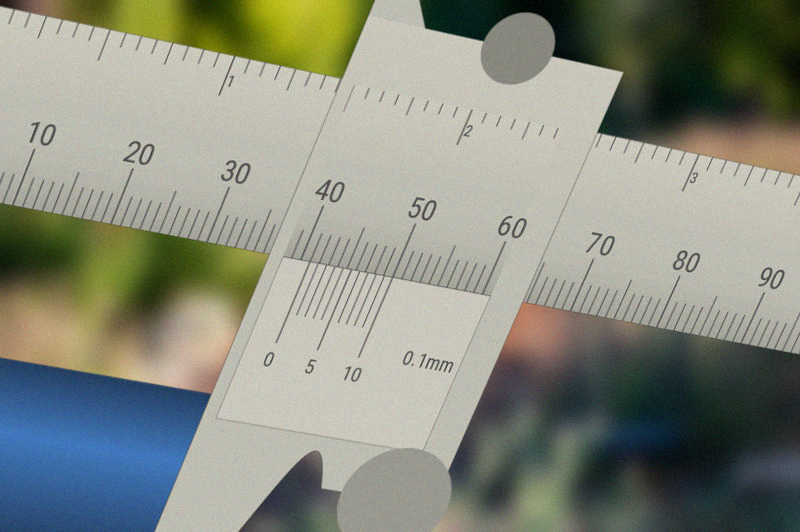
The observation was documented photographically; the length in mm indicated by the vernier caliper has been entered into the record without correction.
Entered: 41.0 mm
